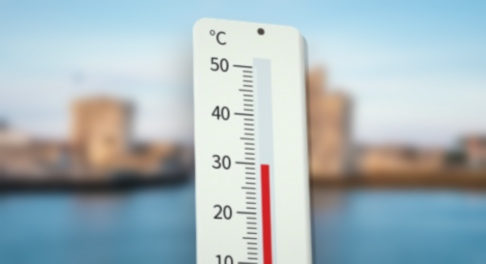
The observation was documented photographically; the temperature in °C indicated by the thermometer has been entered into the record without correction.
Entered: 30 °C
